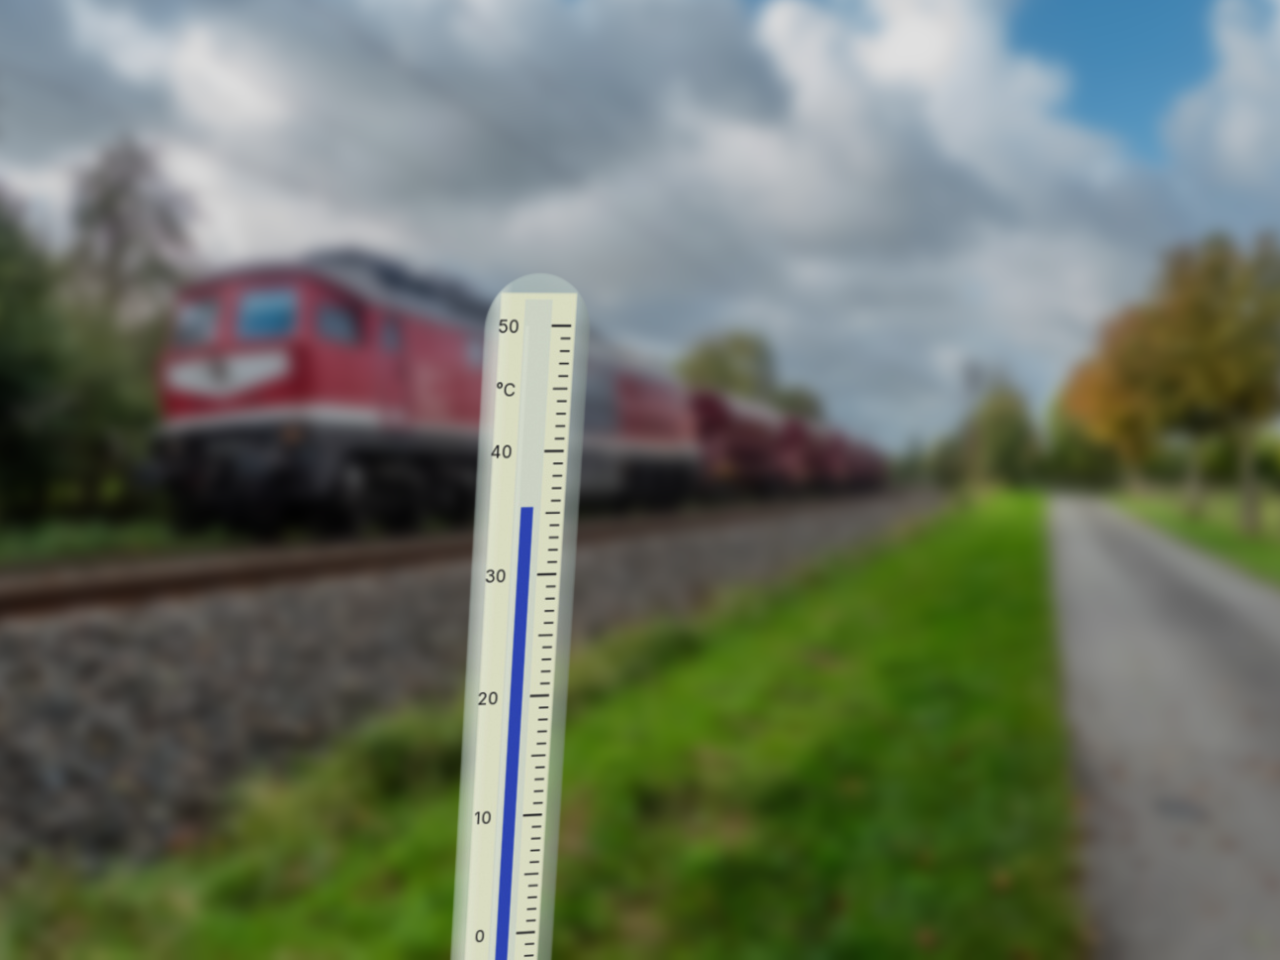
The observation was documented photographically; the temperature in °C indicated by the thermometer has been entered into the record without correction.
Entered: 35.5 °C
